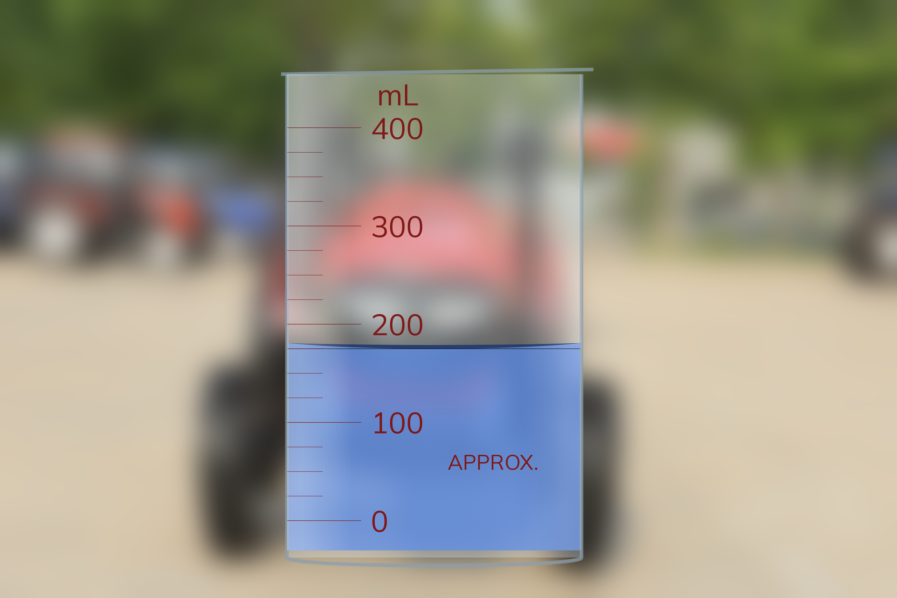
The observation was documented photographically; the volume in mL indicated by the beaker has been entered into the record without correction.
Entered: 175 mL
